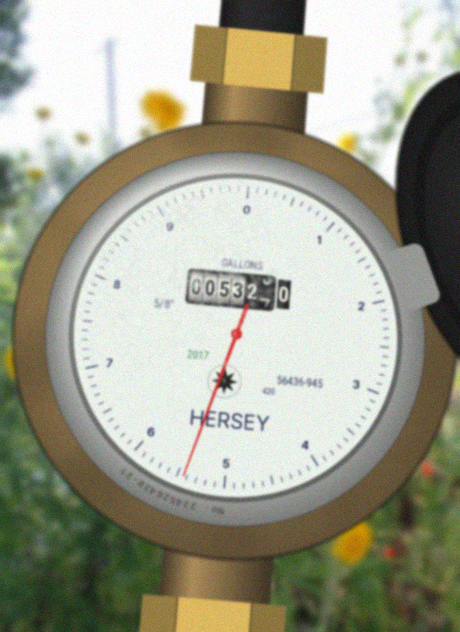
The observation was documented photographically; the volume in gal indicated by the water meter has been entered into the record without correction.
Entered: 53265.4 gal
